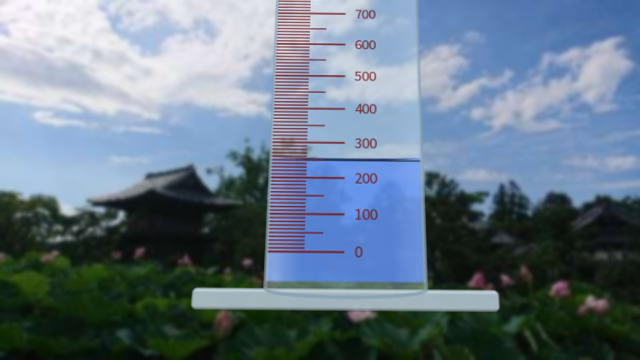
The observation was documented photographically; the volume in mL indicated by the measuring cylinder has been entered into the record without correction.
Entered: 250 mL
